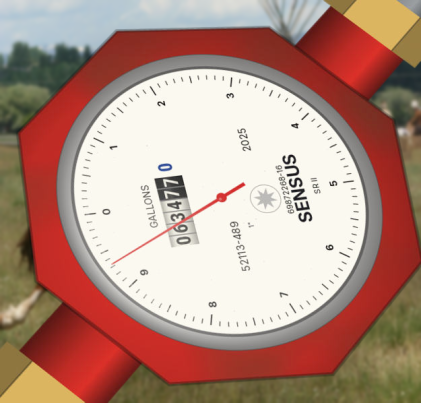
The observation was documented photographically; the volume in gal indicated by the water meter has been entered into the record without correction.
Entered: 634769.3 gal
